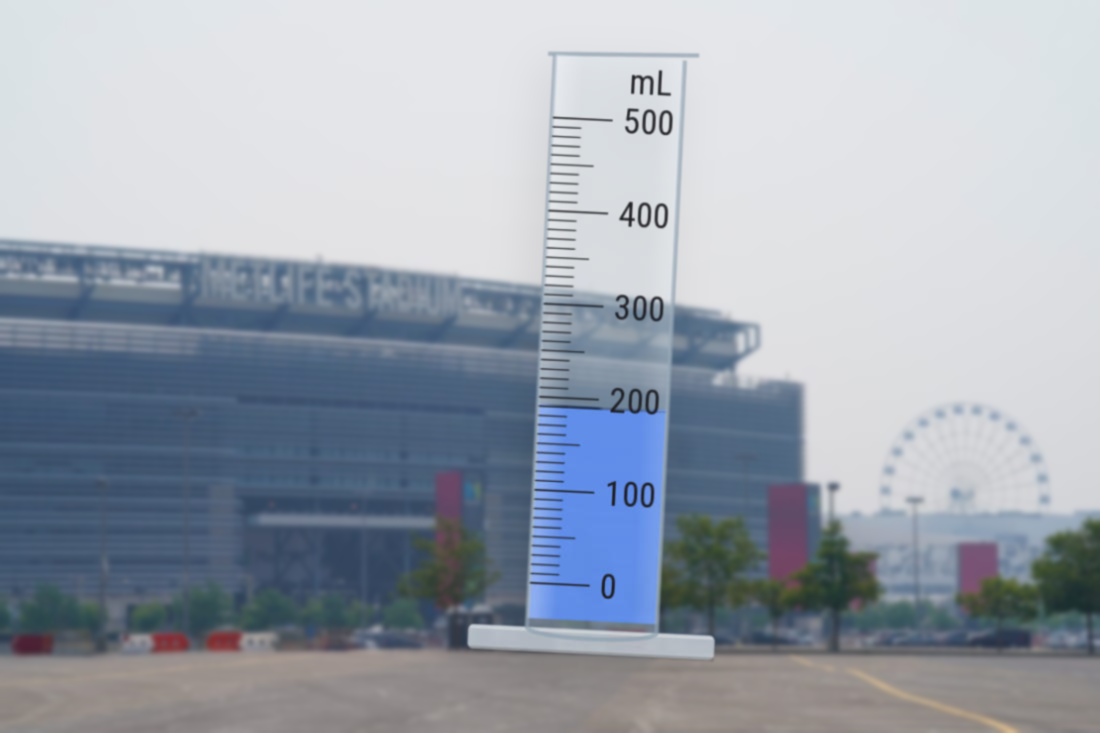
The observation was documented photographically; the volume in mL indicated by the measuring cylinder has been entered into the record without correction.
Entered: 190 mL
